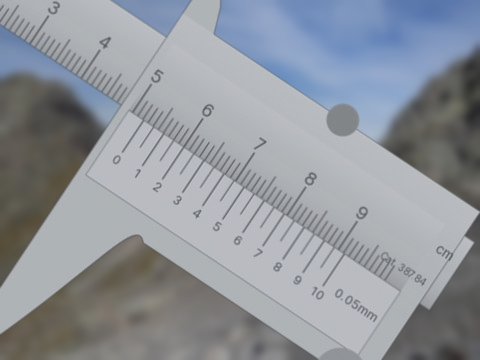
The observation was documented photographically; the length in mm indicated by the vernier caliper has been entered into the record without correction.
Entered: 52.2 mm
